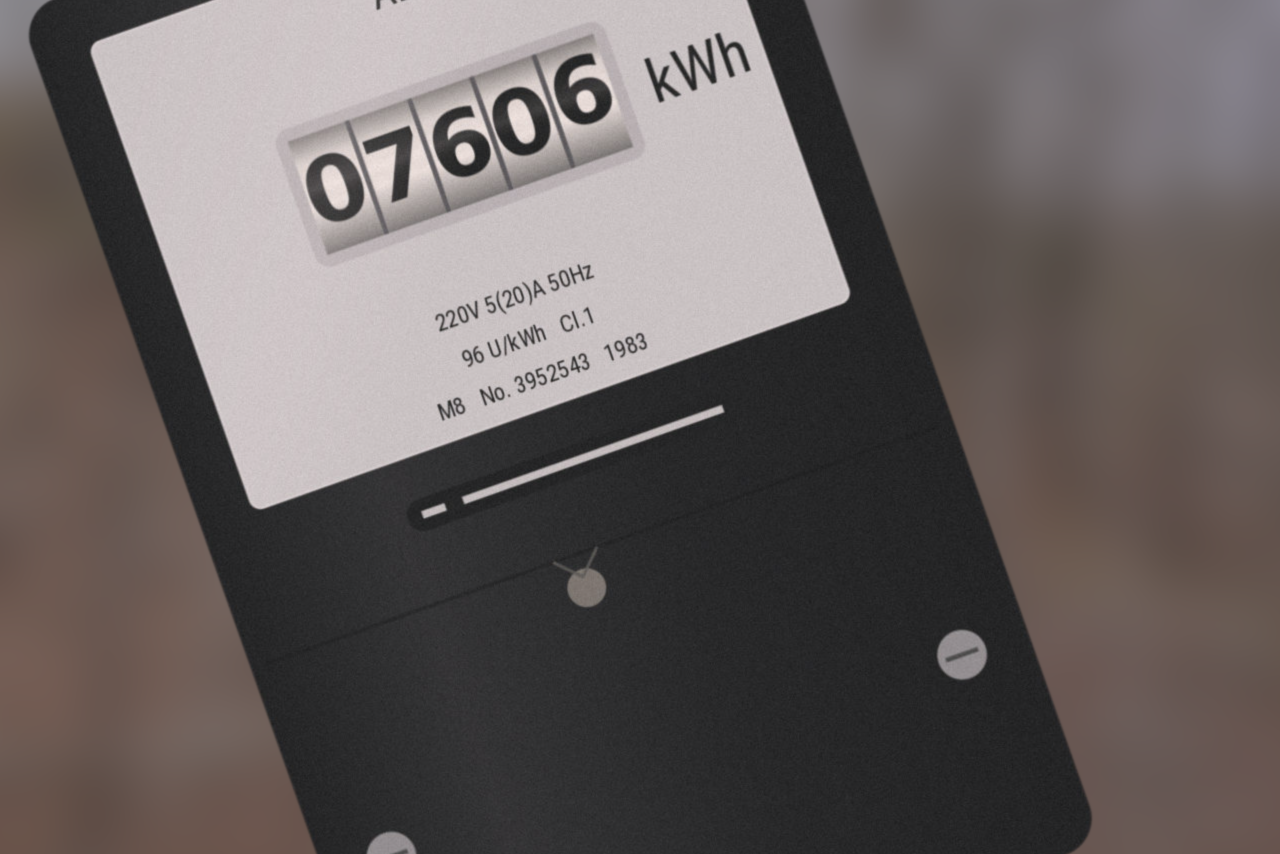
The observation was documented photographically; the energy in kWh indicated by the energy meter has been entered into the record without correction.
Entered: 7606 kWh
